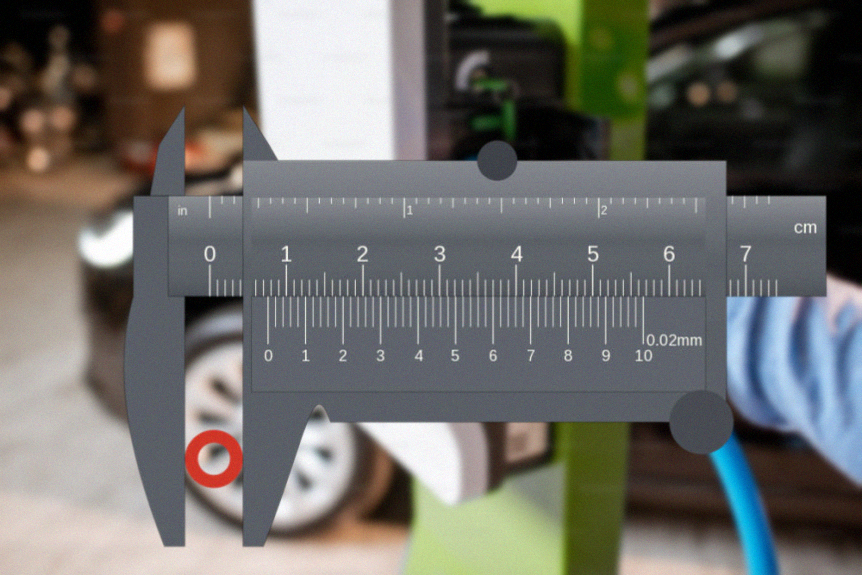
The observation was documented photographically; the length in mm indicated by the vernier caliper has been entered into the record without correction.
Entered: 7.6 mm
